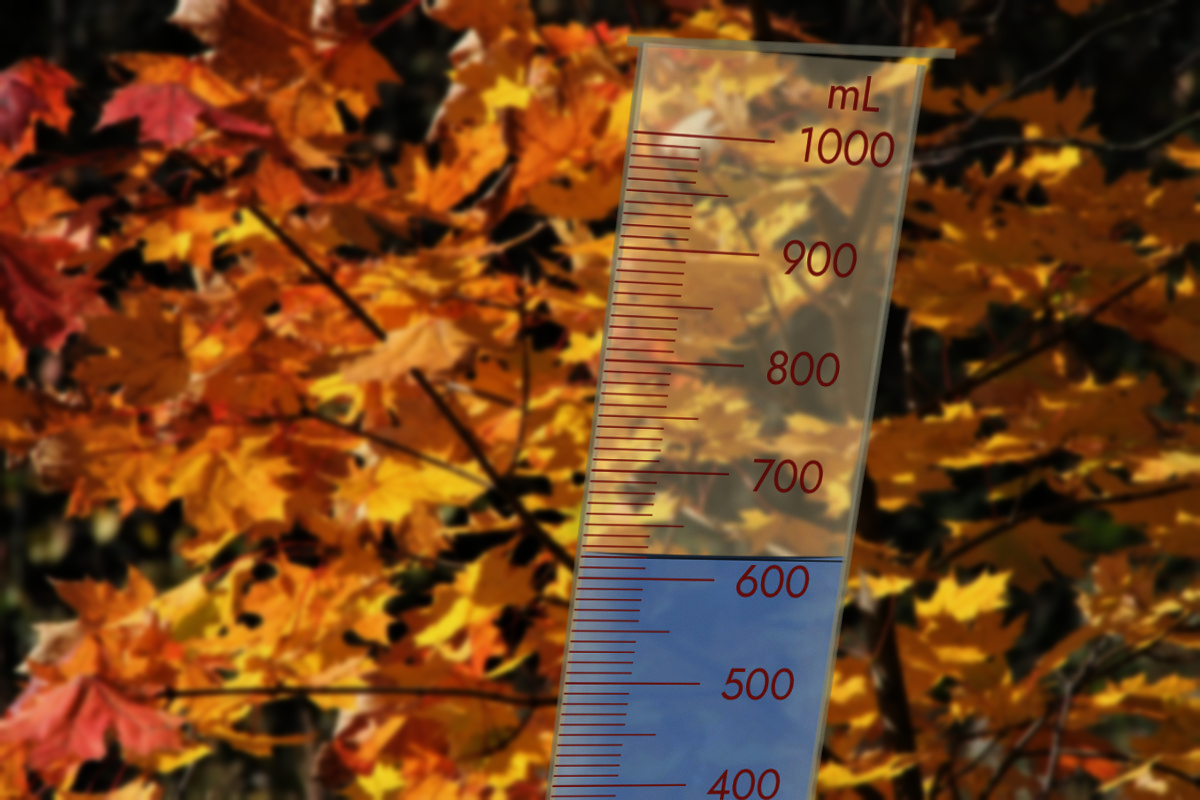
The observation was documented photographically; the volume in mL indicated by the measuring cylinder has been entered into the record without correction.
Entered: 620 mL
